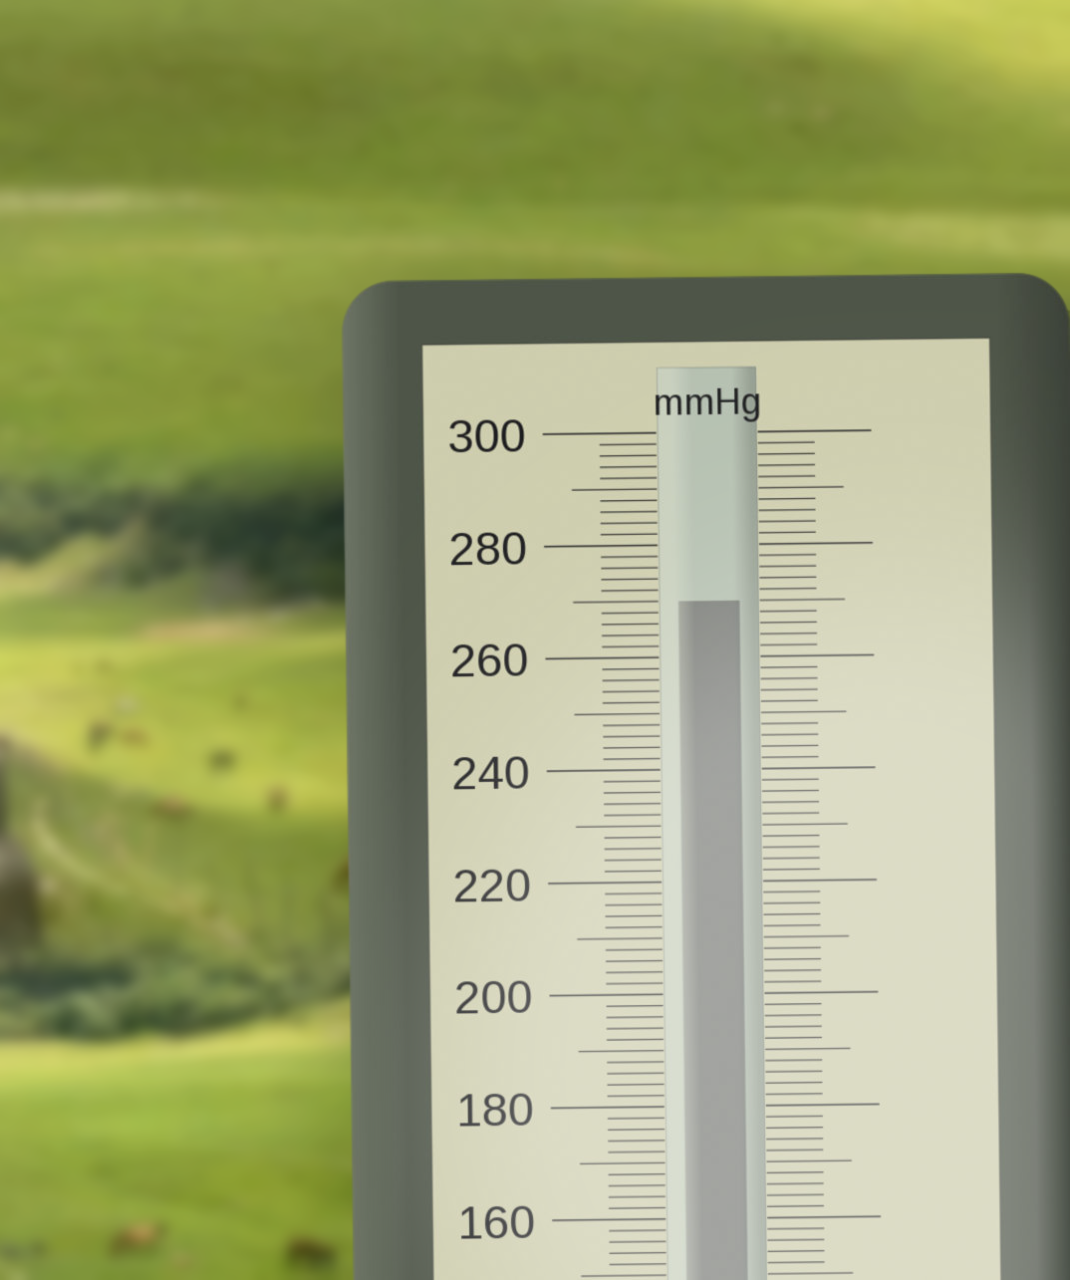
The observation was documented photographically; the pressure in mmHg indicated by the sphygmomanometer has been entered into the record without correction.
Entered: 270 mmHg
